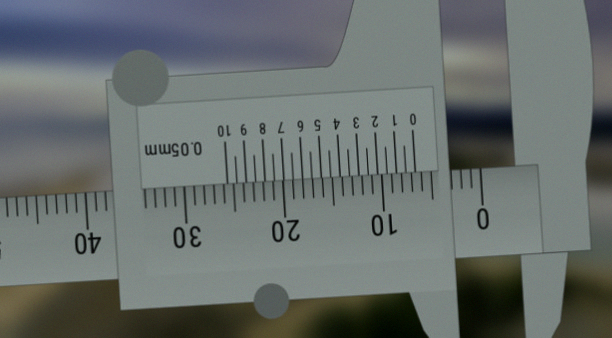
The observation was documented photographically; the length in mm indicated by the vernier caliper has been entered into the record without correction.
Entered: 6.6 mm
